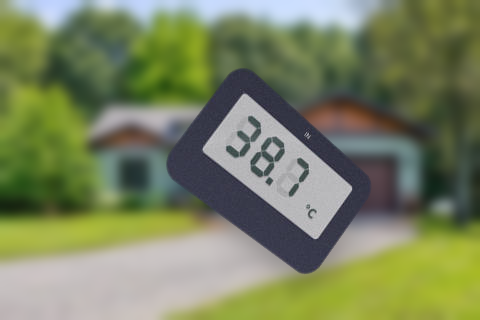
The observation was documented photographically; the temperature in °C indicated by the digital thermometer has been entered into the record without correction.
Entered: 38.7 °C
